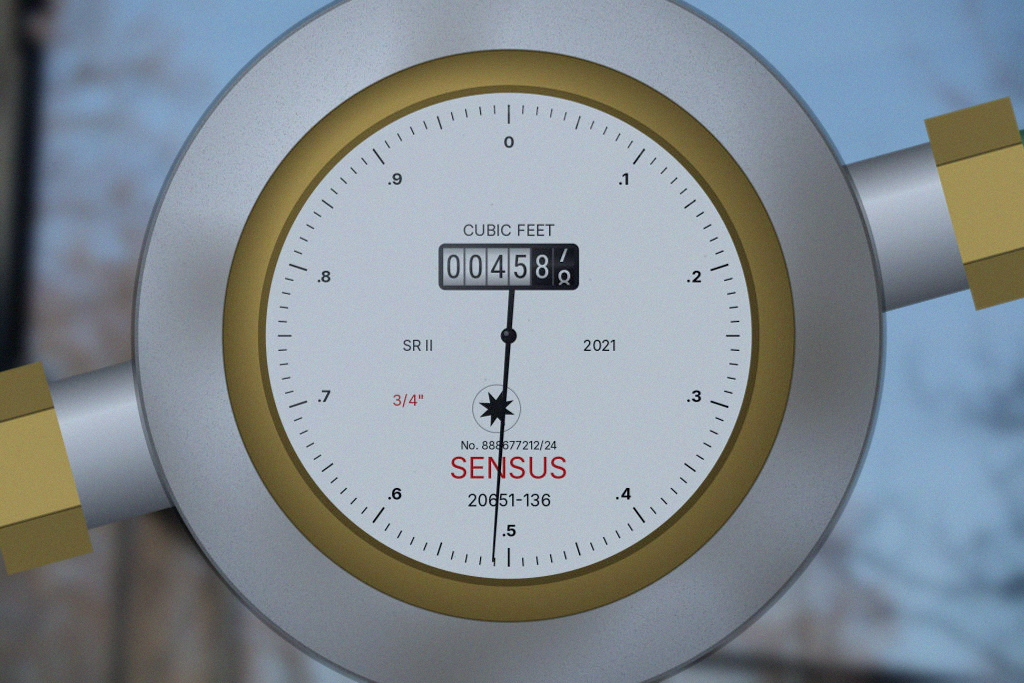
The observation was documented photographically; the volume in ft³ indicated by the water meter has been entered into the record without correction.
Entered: 4587.51 ft³
